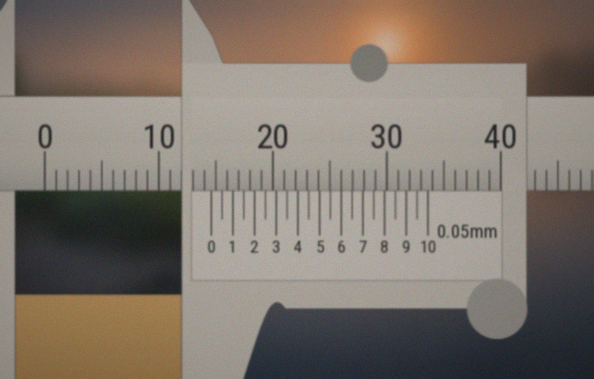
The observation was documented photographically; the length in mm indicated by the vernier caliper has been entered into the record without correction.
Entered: 14.6 mm
